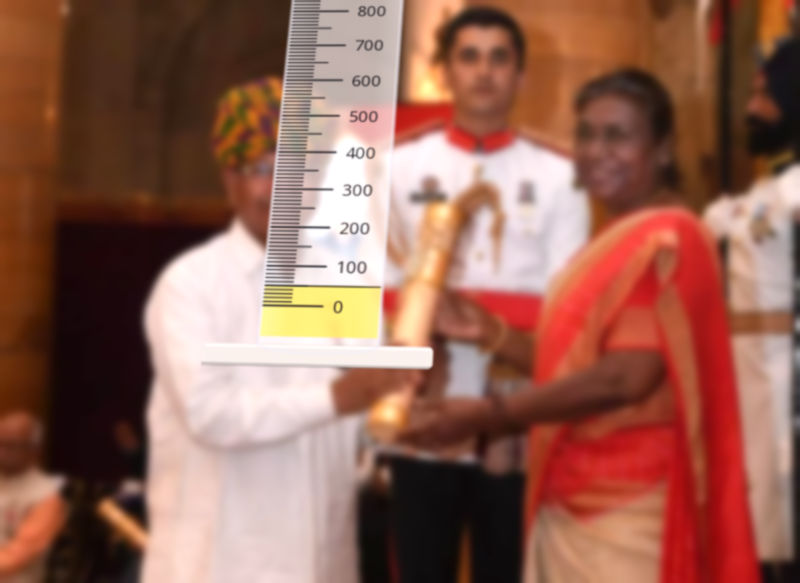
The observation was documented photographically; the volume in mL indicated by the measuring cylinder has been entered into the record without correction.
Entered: 50 mL
